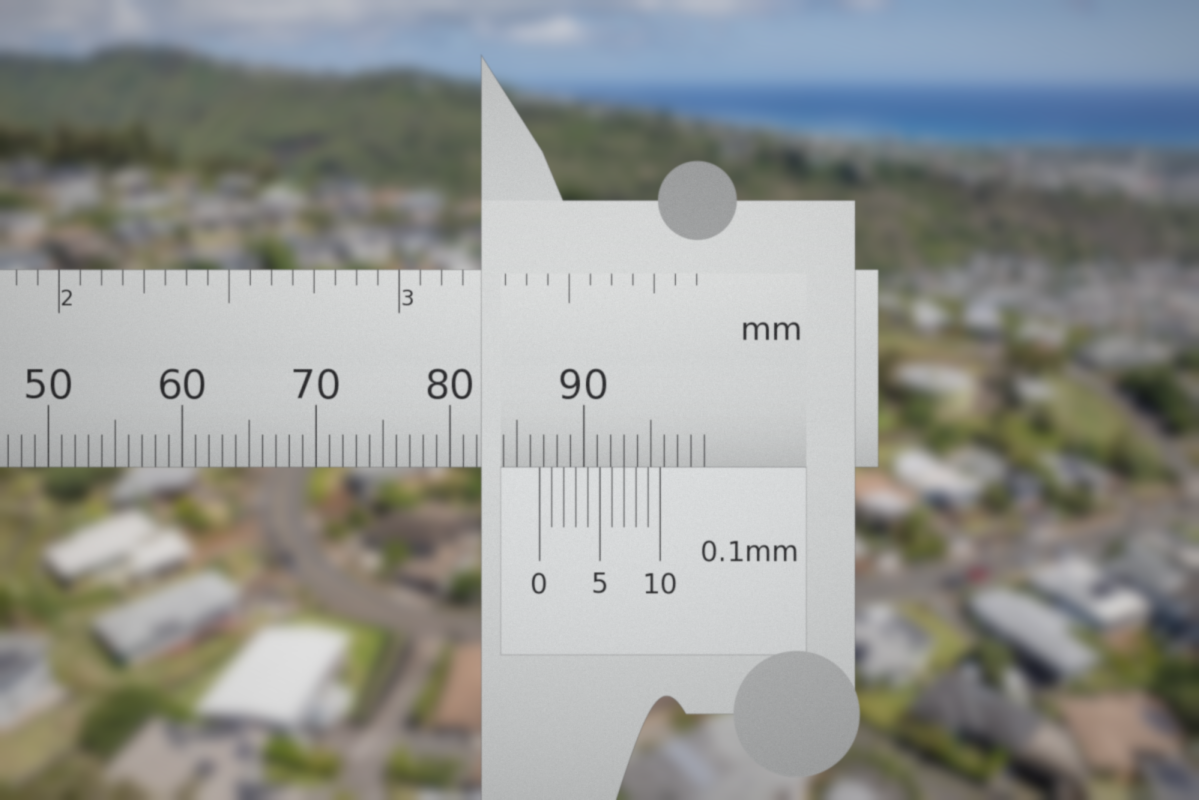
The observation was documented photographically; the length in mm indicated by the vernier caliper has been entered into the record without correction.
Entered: 86.7 mm
